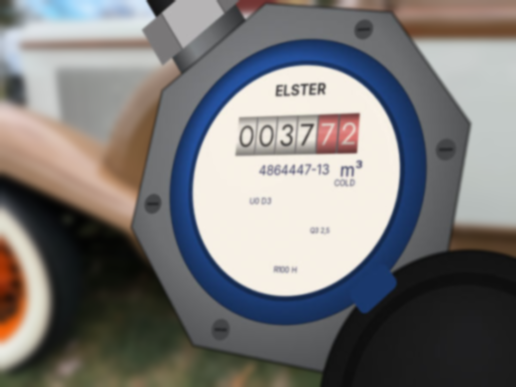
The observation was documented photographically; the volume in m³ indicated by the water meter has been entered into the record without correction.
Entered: 37.72 m³
